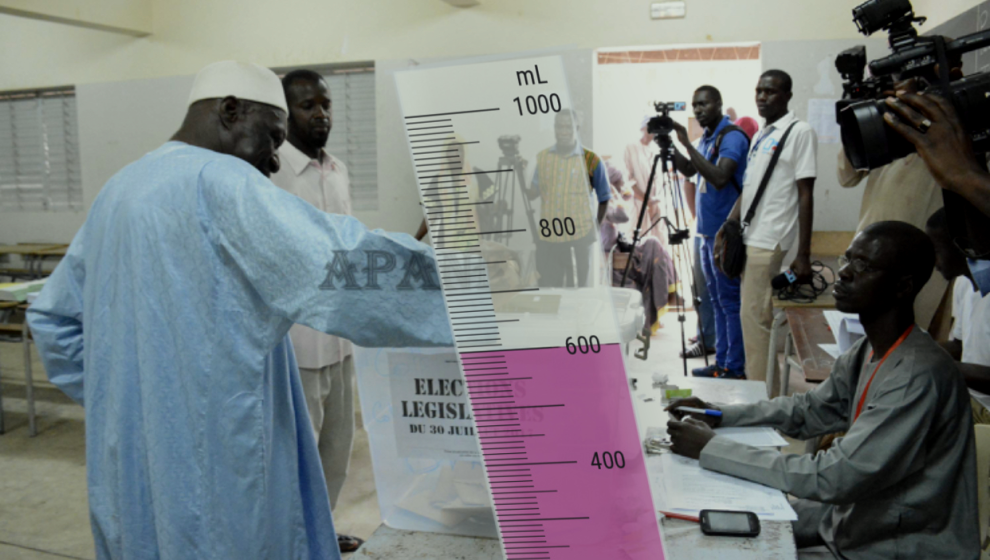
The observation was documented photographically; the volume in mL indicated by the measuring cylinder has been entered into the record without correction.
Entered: 600 mL
